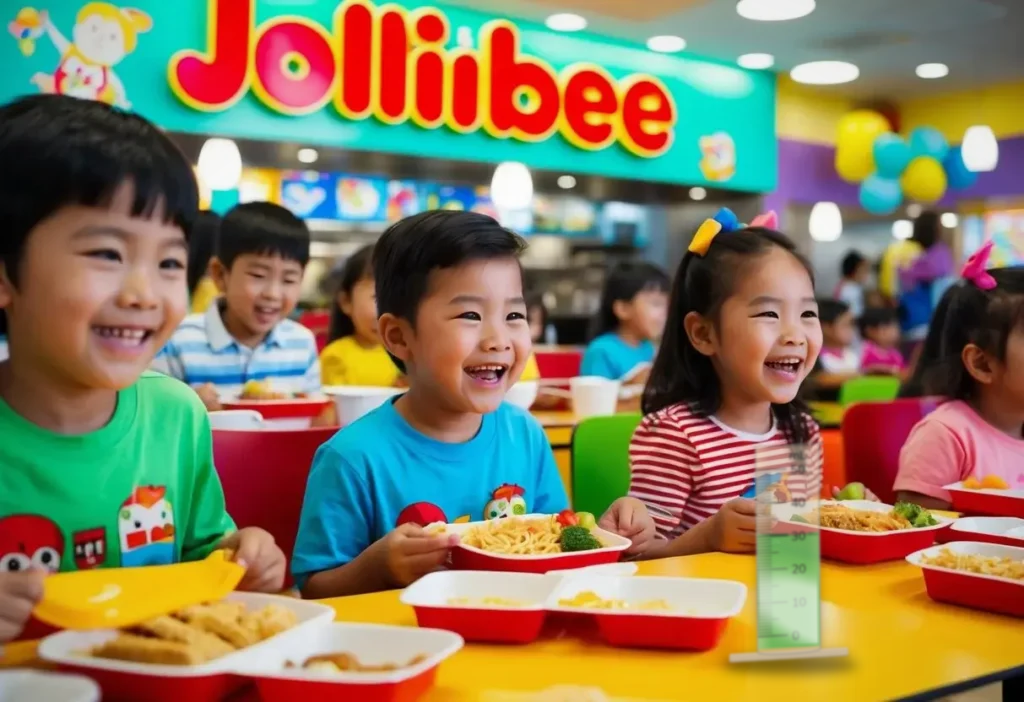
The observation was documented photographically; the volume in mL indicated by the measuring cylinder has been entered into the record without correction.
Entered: 30 mL
